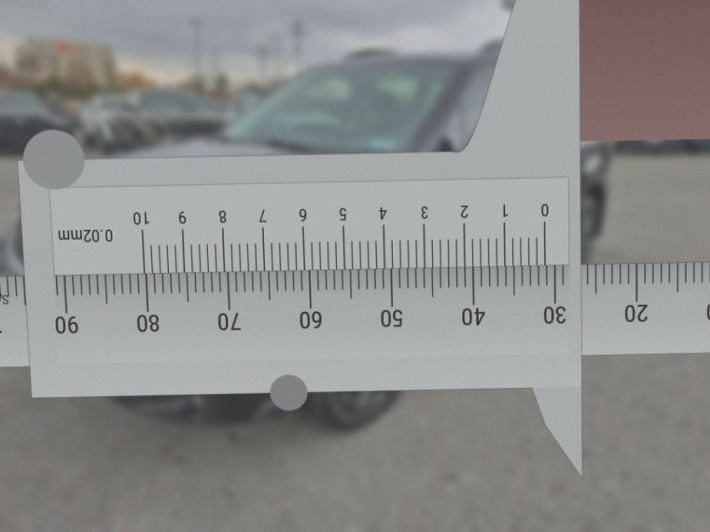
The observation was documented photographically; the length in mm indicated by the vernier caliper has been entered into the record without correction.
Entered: 31.2 mm
